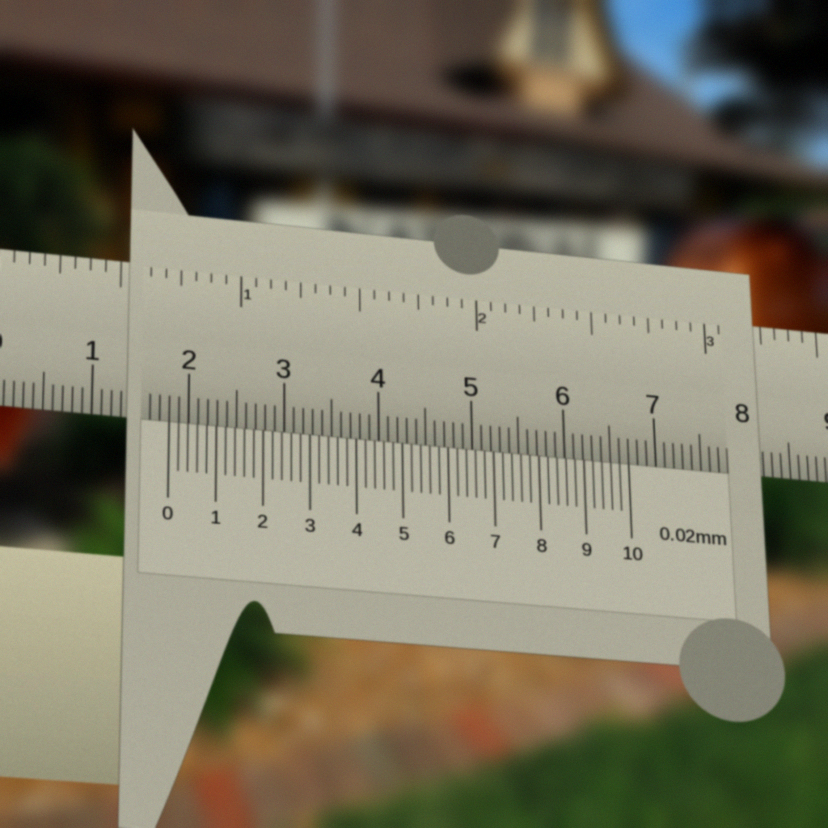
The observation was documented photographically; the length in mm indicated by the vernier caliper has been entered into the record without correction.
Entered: 18.0 mm
